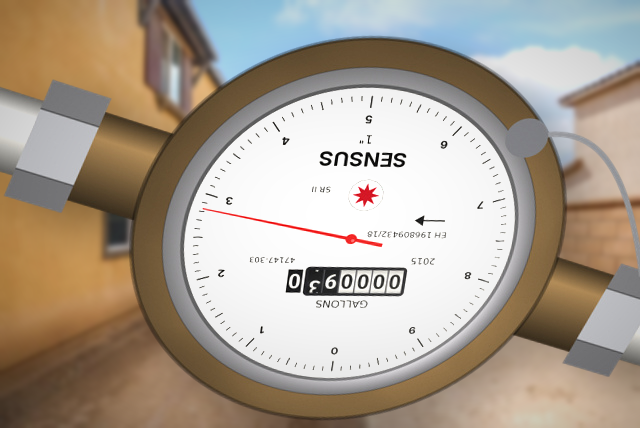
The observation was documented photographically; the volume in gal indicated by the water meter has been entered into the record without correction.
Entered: 932.8 gal
